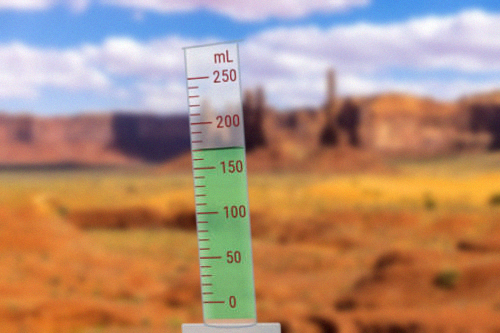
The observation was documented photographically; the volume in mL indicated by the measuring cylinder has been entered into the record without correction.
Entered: 170 mL
